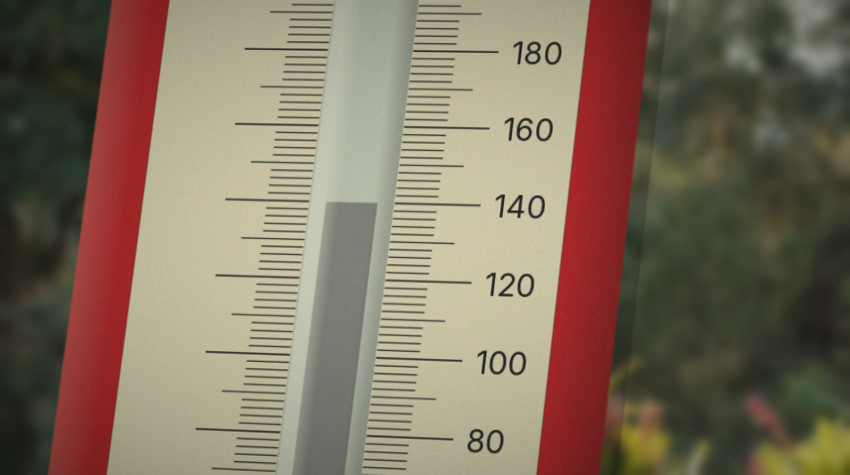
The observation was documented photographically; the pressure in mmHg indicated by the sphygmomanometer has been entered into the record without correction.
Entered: 140 mmHg
